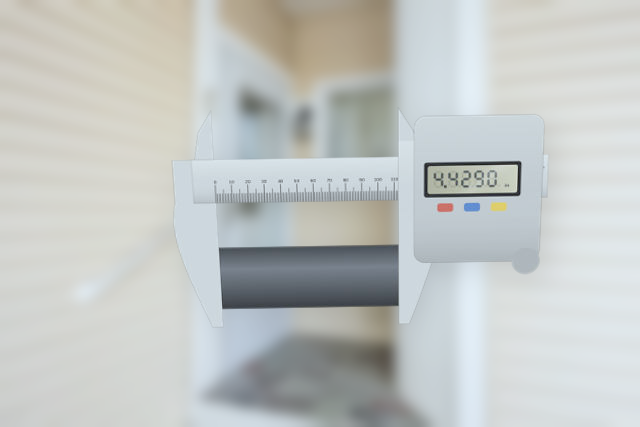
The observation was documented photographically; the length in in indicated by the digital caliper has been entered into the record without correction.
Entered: 4.4290 in
